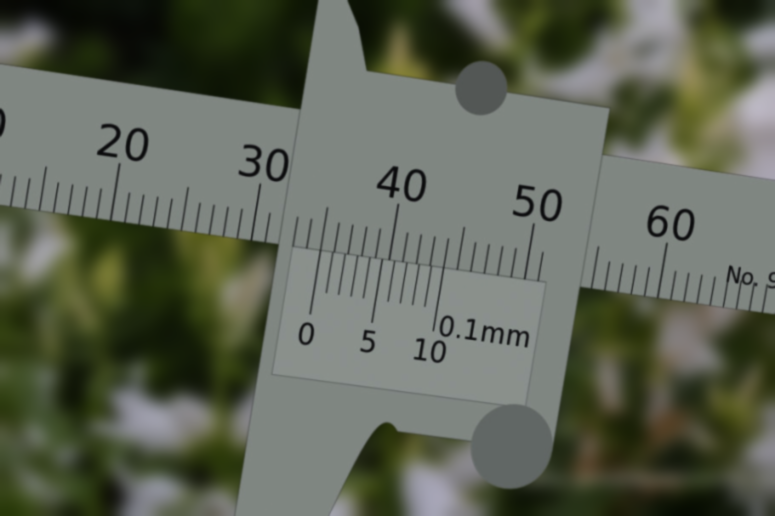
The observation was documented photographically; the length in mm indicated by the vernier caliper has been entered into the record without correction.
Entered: 35.0 mm
